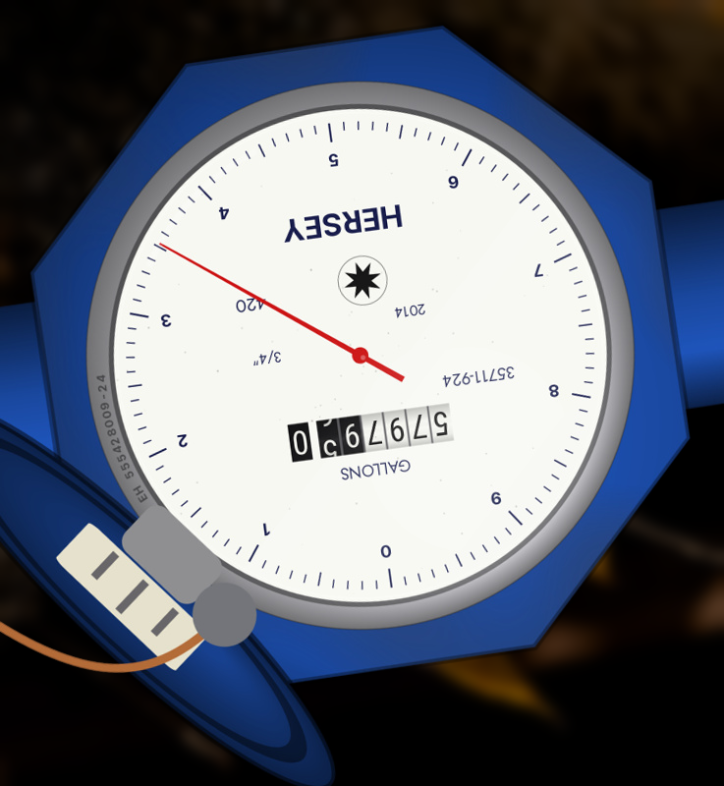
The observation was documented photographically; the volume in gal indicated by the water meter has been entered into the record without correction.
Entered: 5797953.5 gal
